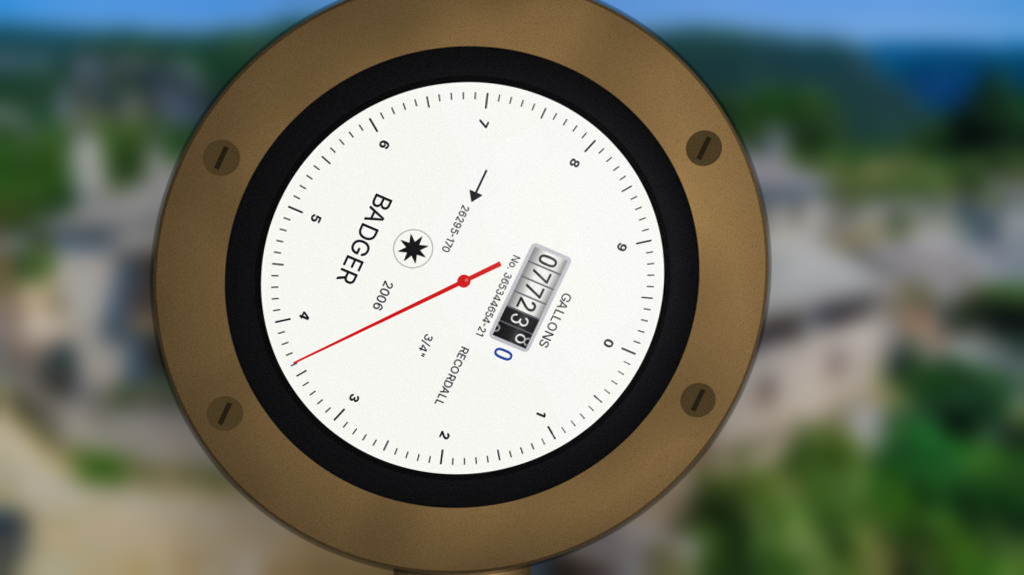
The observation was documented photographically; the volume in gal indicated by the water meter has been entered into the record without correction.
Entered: 772383.6 gal
